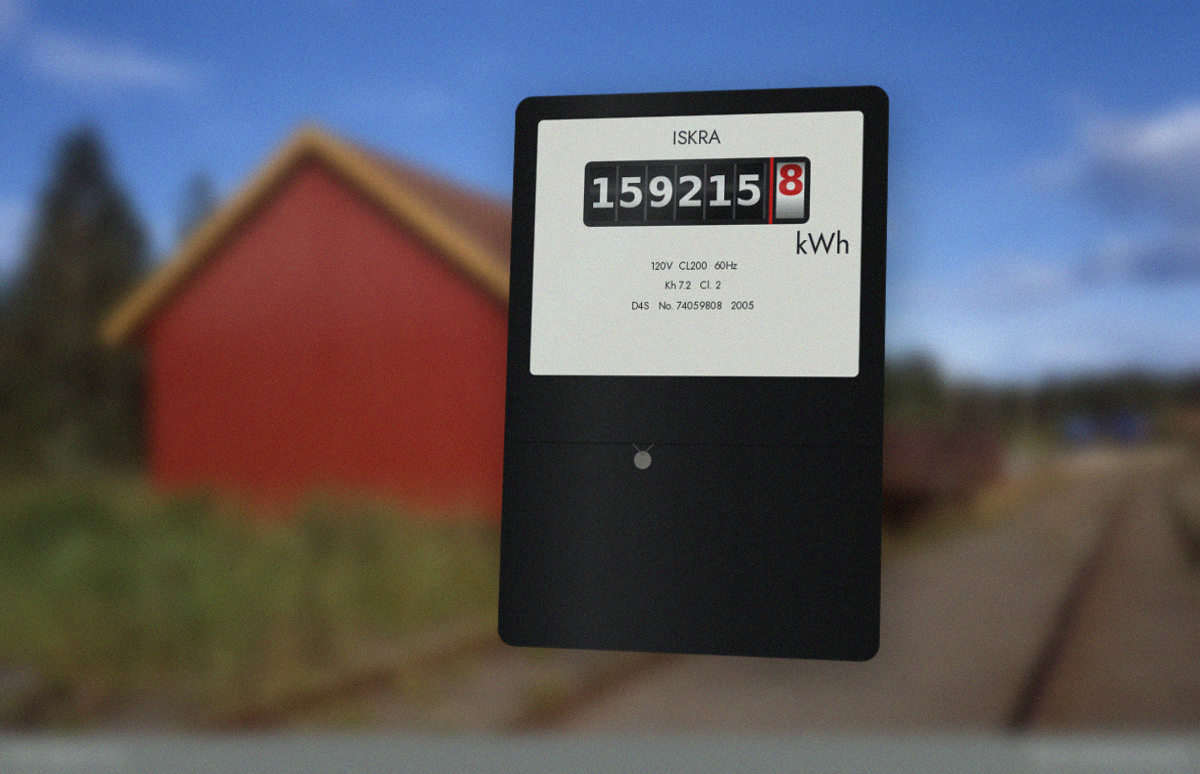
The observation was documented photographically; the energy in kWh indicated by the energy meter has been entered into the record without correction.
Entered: 159215.8 kWh
